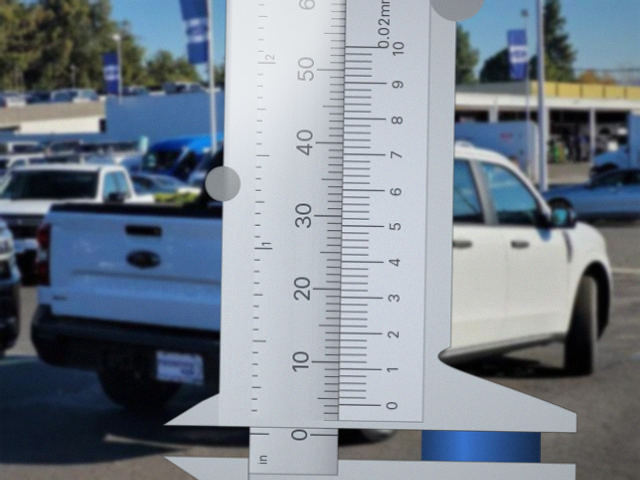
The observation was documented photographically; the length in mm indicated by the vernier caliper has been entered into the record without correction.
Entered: 4.2 mm
